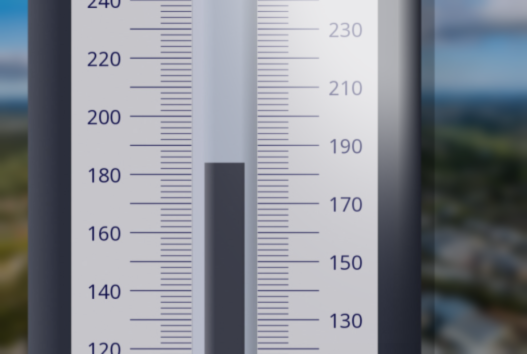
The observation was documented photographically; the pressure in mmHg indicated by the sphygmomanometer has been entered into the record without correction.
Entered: 184 mmHg
